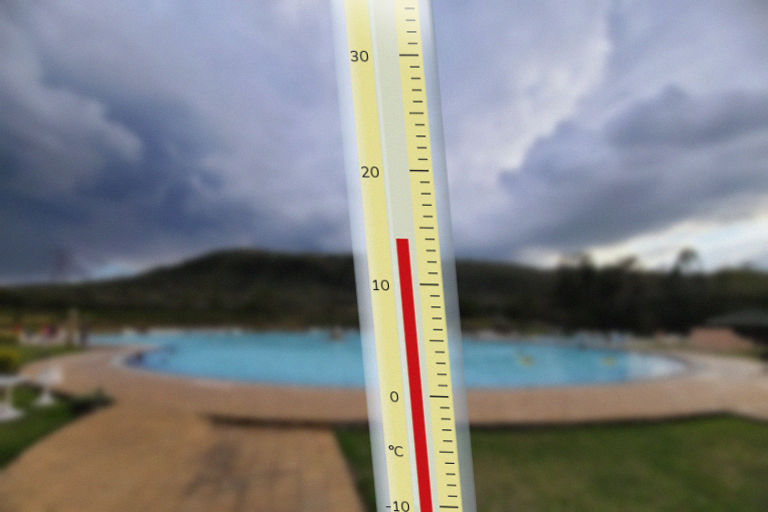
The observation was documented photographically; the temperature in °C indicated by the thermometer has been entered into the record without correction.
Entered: 14 °C
